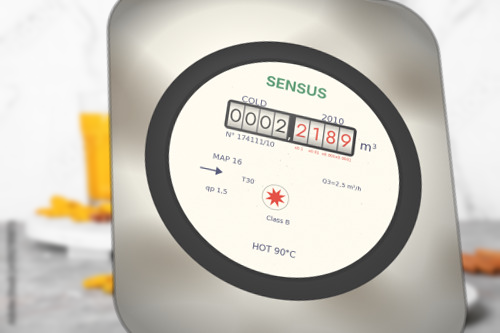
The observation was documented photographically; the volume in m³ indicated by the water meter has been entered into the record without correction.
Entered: 2.2189 m³
